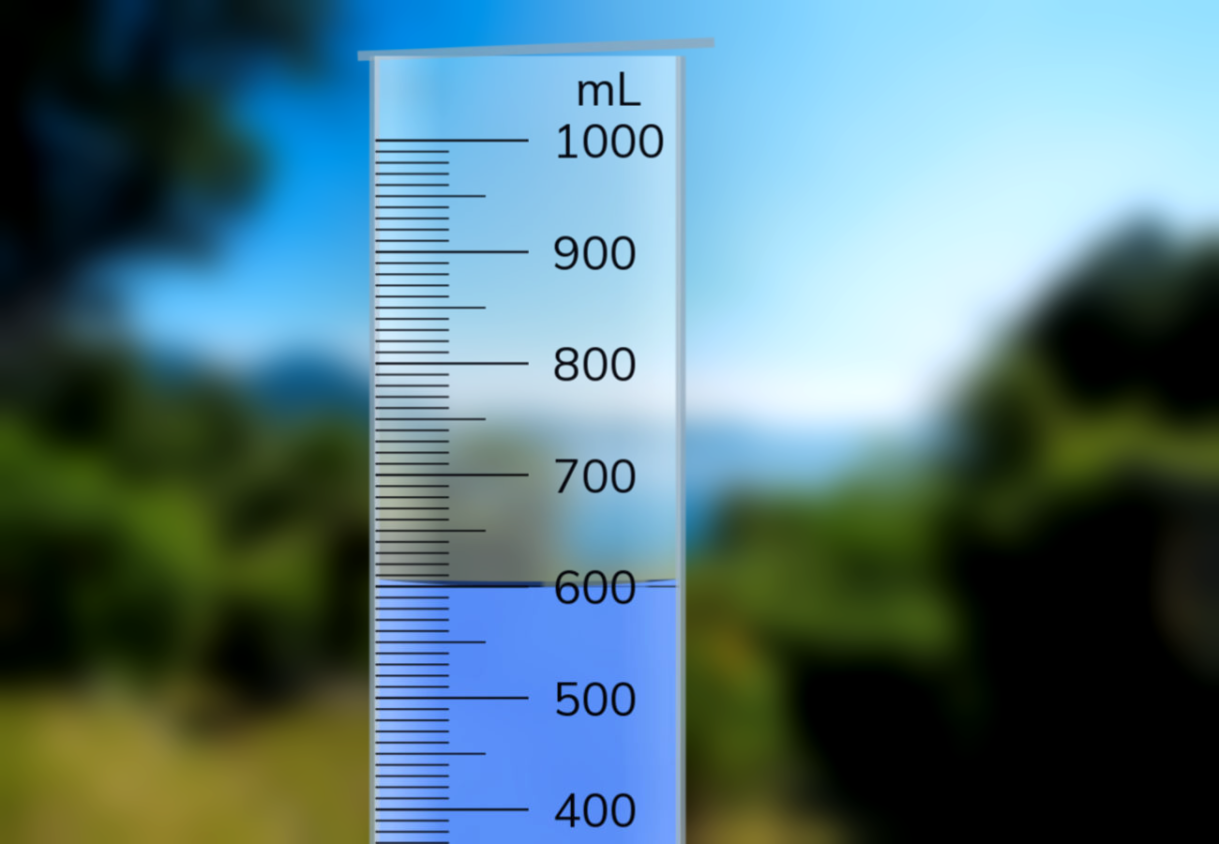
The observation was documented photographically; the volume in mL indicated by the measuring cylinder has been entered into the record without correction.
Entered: 600 mL
